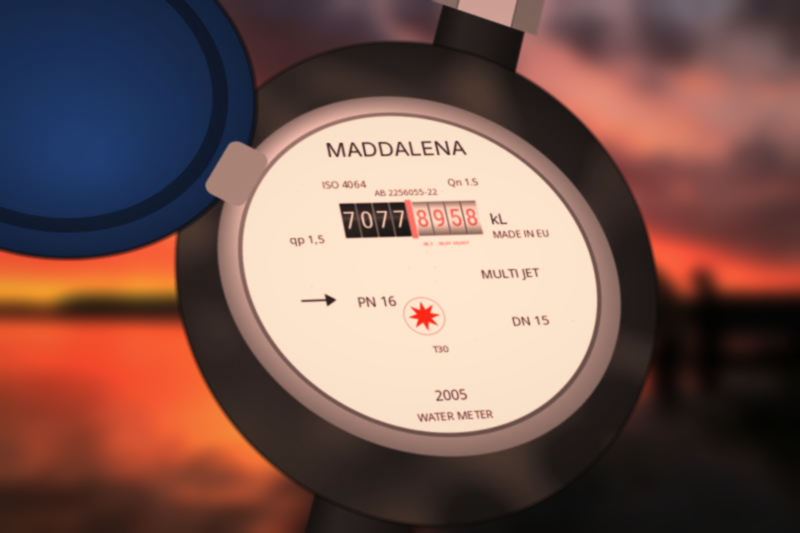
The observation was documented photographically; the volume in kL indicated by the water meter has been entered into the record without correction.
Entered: 7077.8958 kL
